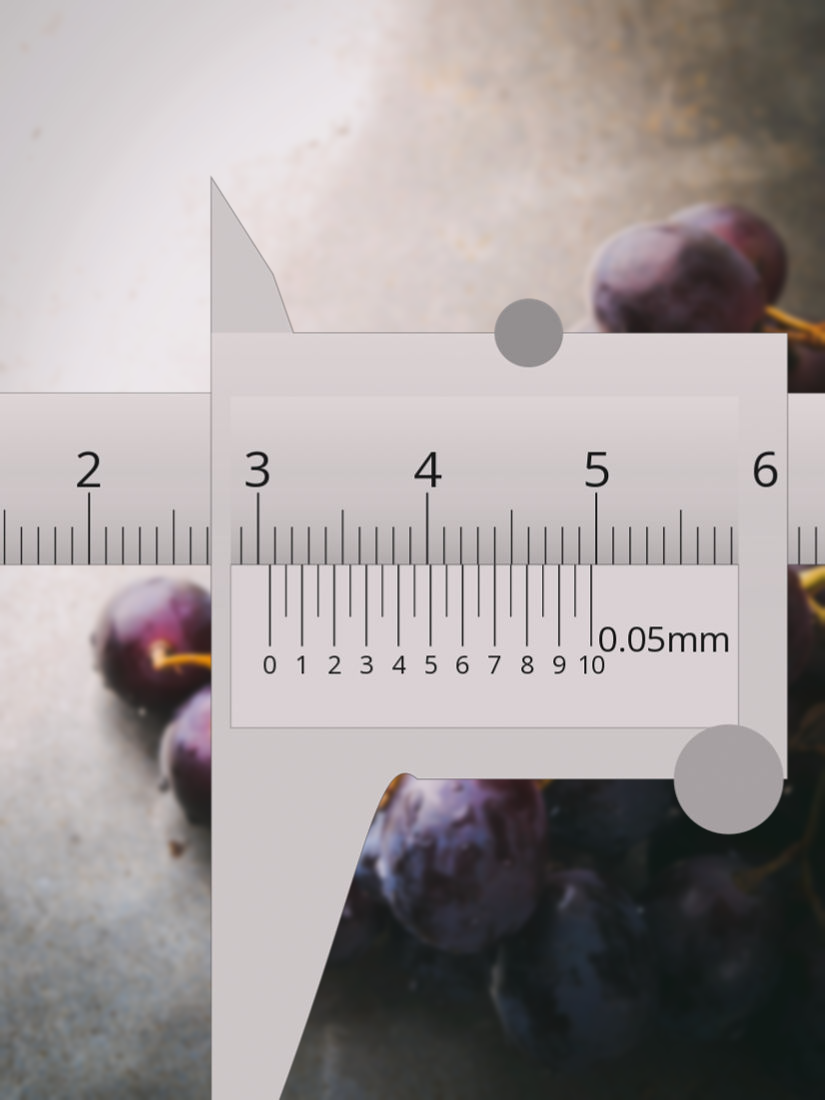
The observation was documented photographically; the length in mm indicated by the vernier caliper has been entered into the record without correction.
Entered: 30.7 mm
